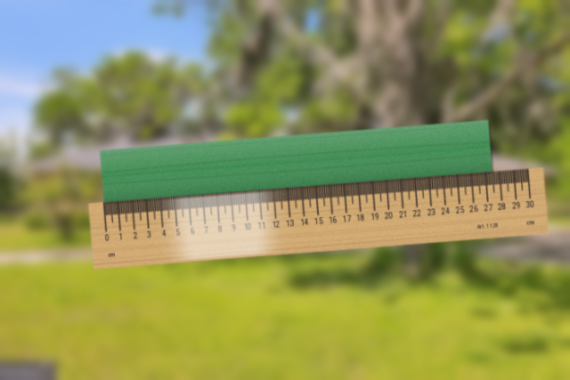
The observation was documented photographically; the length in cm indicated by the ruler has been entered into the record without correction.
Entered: 27.5 cm
